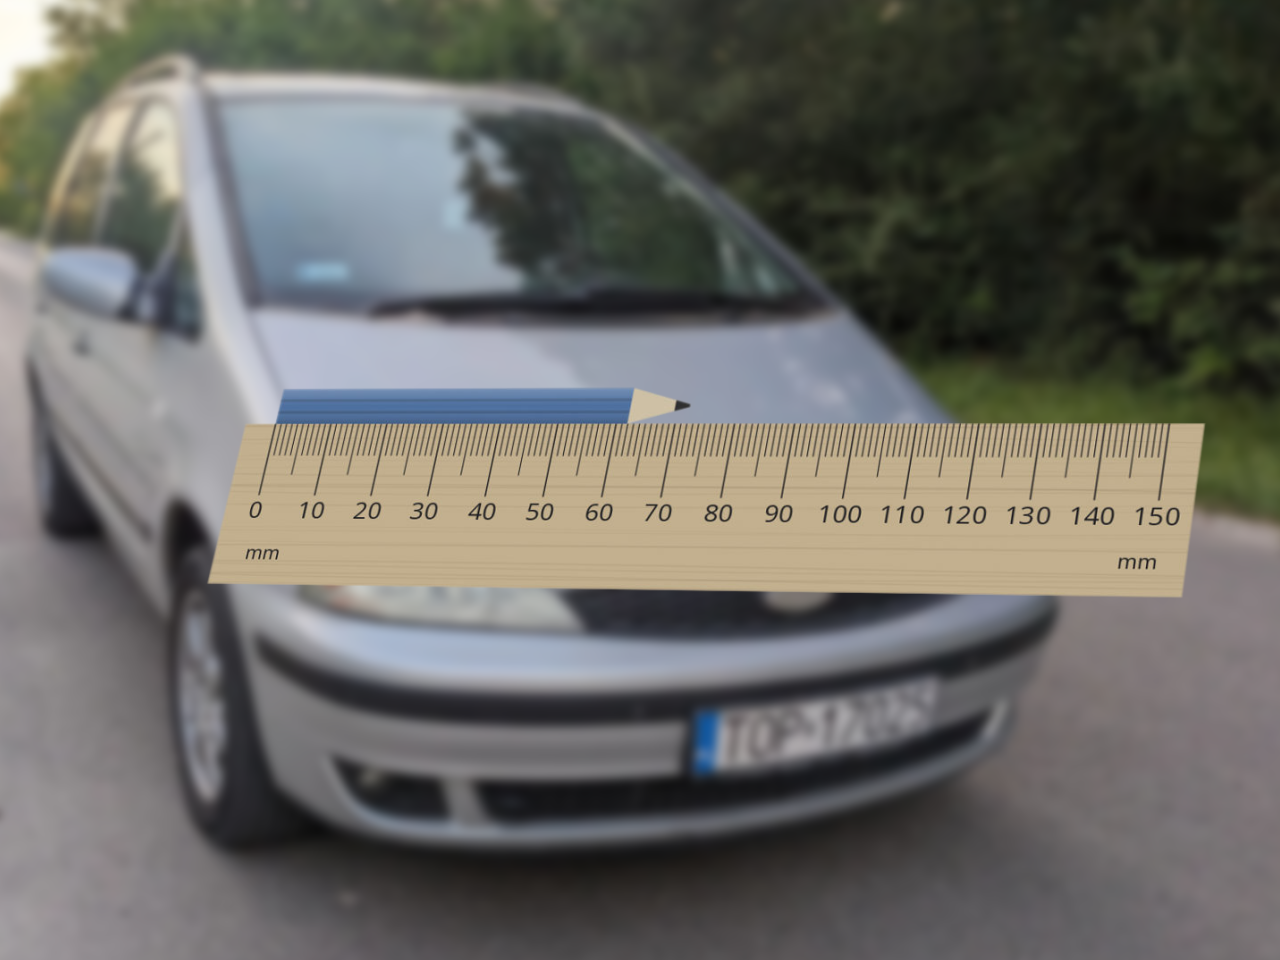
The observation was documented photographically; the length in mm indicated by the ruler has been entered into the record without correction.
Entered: 72 mm
